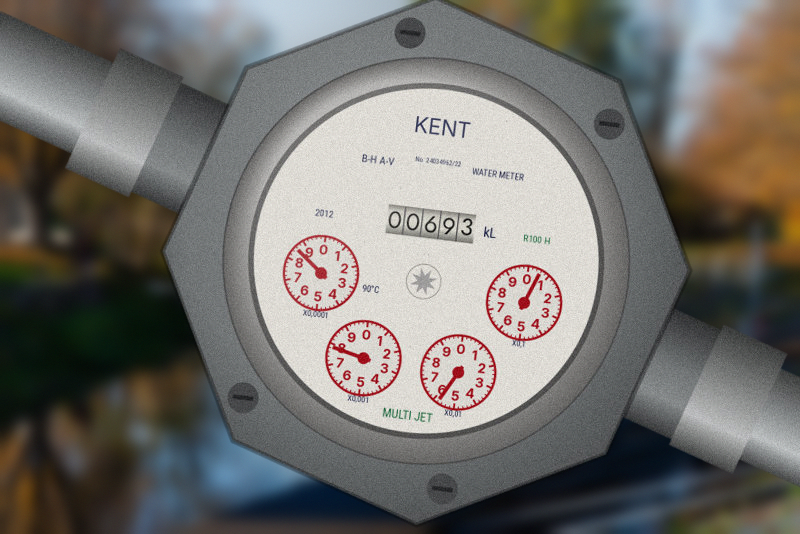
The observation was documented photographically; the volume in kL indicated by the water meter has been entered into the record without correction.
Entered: 693.0578 kL
